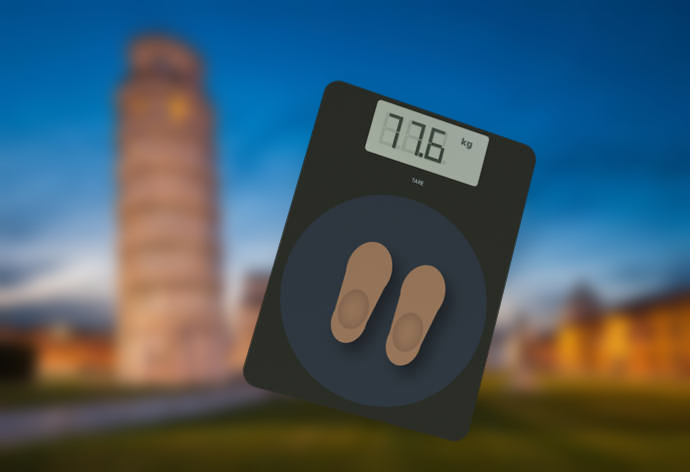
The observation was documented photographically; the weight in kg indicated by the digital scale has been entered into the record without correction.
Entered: 77.6 kg
